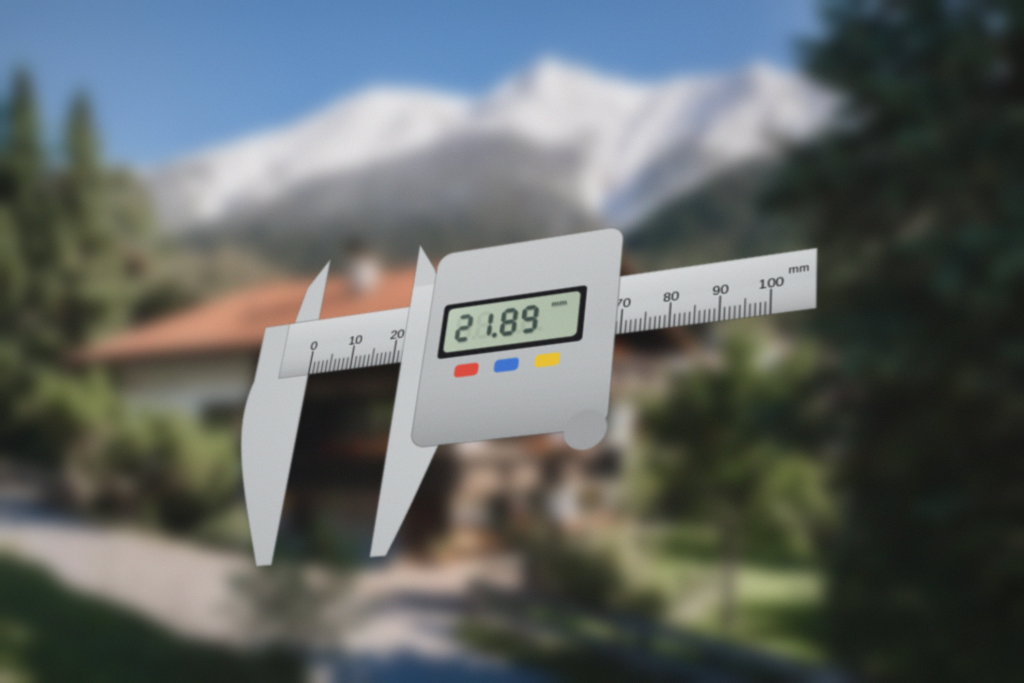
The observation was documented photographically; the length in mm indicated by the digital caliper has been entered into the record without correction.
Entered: 21.89 mm
